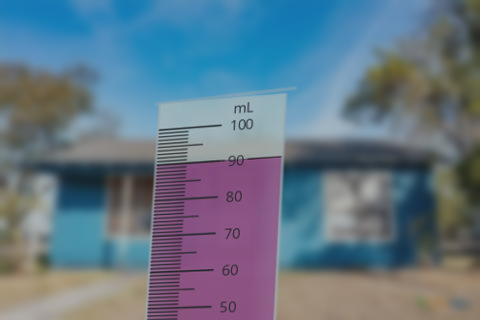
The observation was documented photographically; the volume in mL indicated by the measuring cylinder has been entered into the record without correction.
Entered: 90 mL
